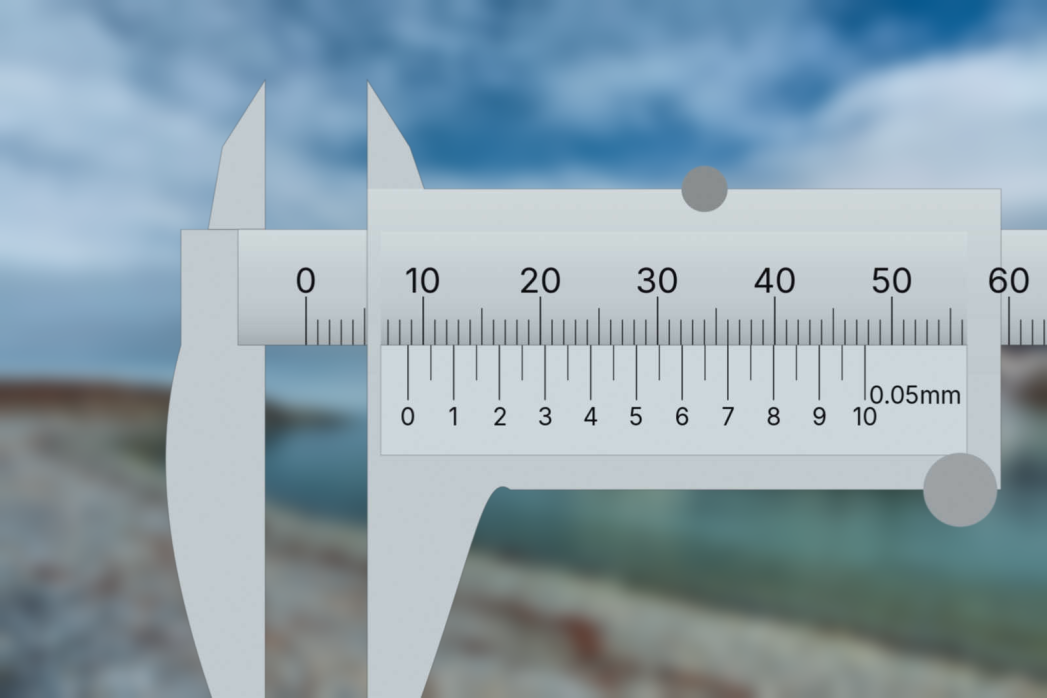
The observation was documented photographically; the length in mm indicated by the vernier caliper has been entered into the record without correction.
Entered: 8.7 mm
